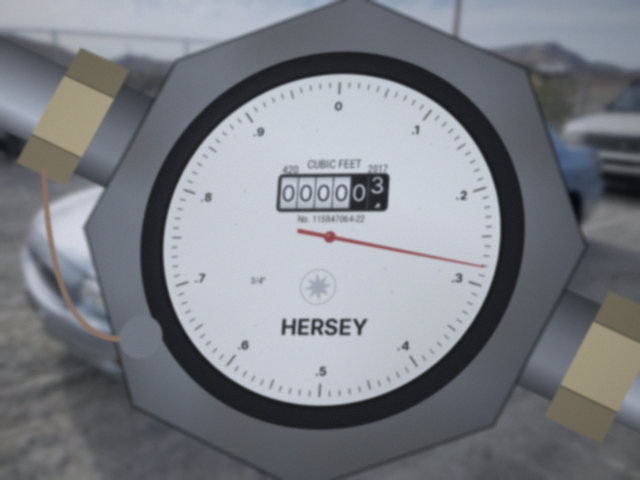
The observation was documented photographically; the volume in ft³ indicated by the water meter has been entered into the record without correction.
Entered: 3.28 ft³
